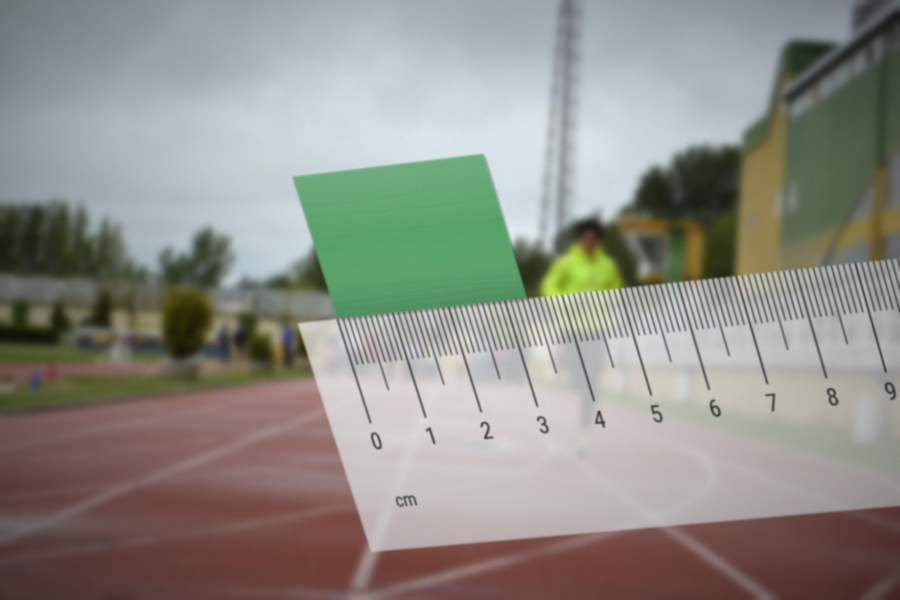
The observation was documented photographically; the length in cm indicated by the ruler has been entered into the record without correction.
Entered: 3.4 cm
